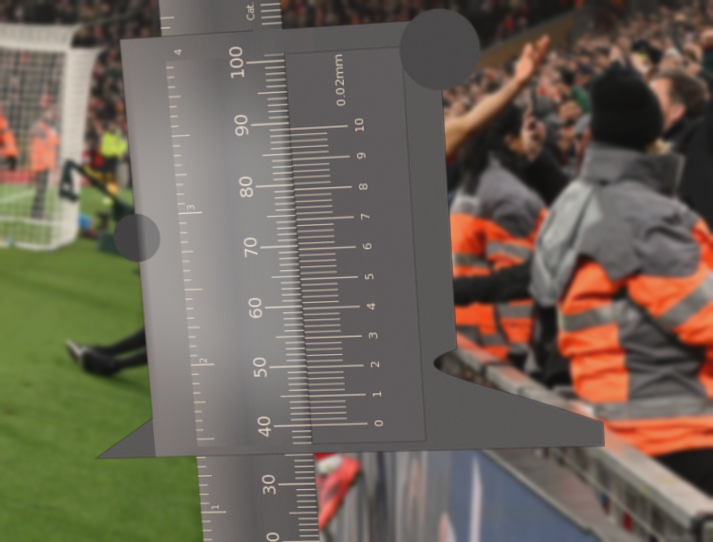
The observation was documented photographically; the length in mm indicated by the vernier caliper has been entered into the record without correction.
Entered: 40.0 mm
